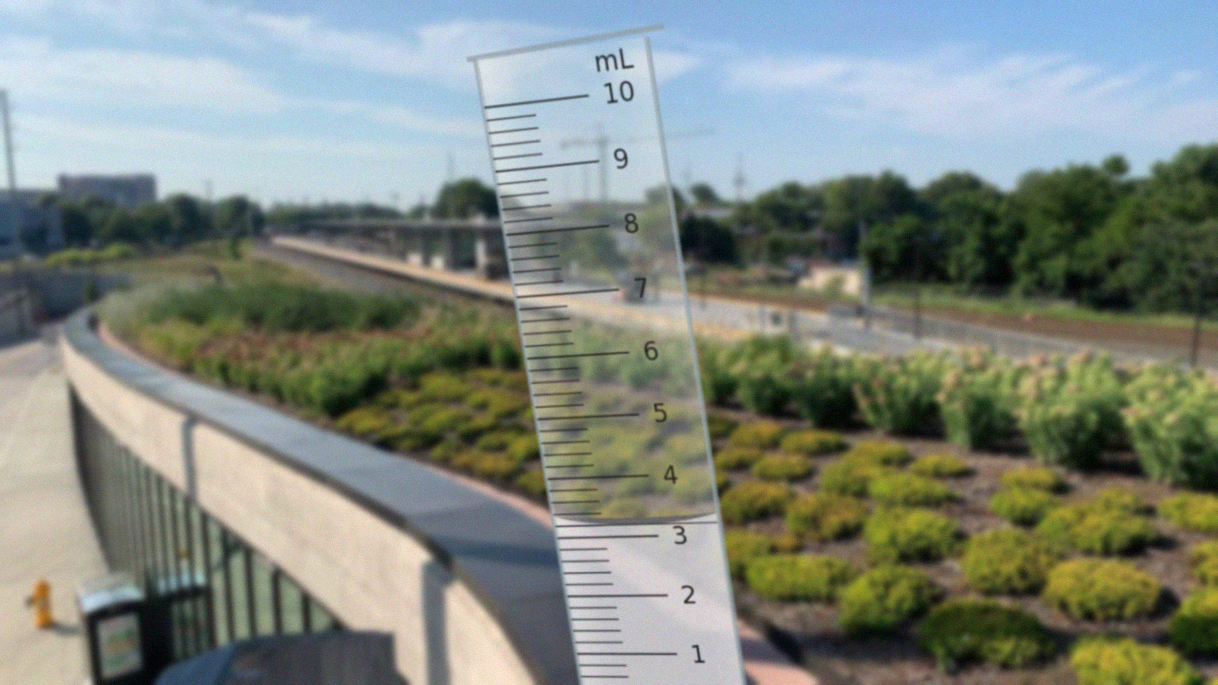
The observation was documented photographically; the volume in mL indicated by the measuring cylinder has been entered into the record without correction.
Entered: 3.2 mL
